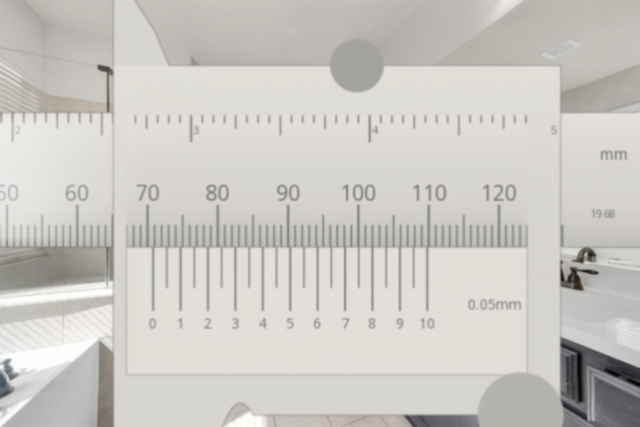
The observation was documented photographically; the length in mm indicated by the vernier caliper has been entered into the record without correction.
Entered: 70.8 mm
